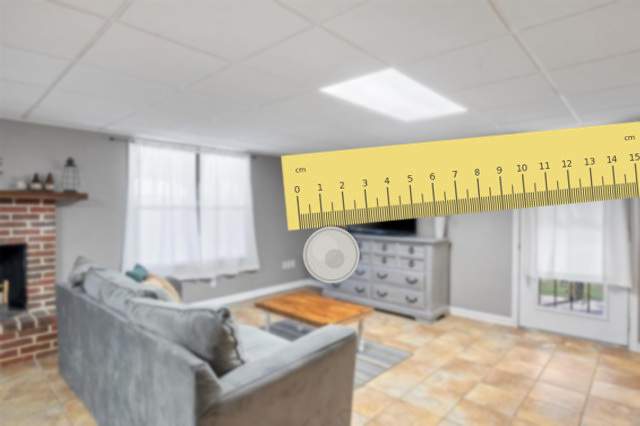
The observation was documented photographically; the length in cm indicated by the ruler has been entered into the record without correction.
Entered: 2.5 cm
